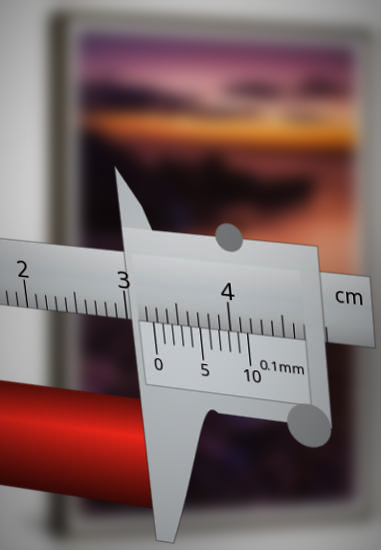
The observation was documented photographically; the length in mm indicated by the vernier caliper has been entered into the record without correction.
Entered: 32.6 mm
